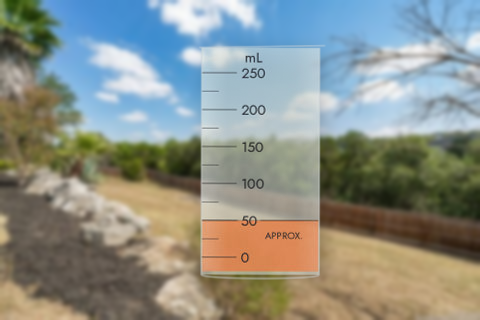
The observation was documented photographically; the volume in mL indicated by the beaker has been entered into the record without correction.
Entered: 50 mL
